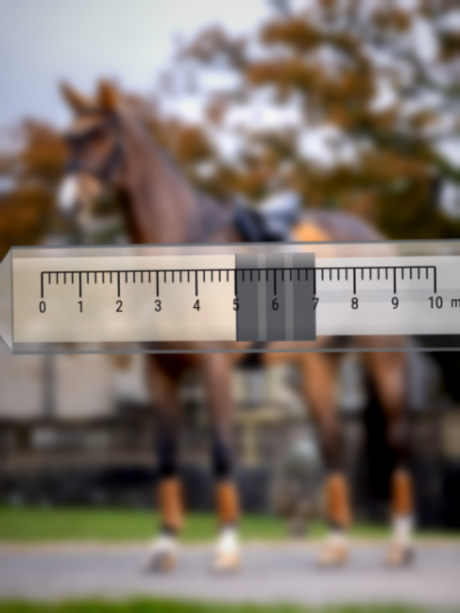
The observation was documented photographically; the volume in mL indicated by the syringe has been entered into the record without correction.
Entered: 5 mL
